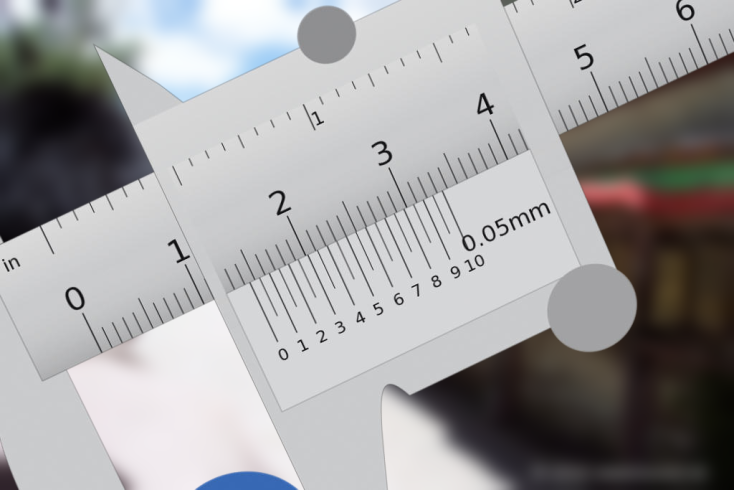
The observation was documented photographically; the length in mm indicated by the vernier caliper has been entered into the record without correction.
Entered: 14.5 mm
